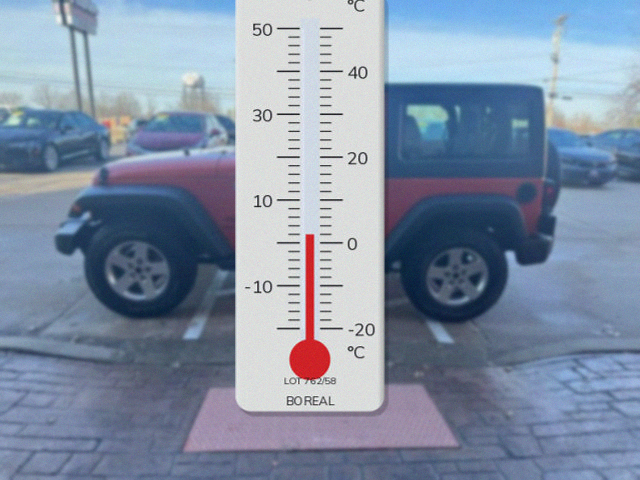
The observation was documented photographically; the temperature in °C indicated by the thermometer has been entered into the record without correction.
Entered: 2 °C
